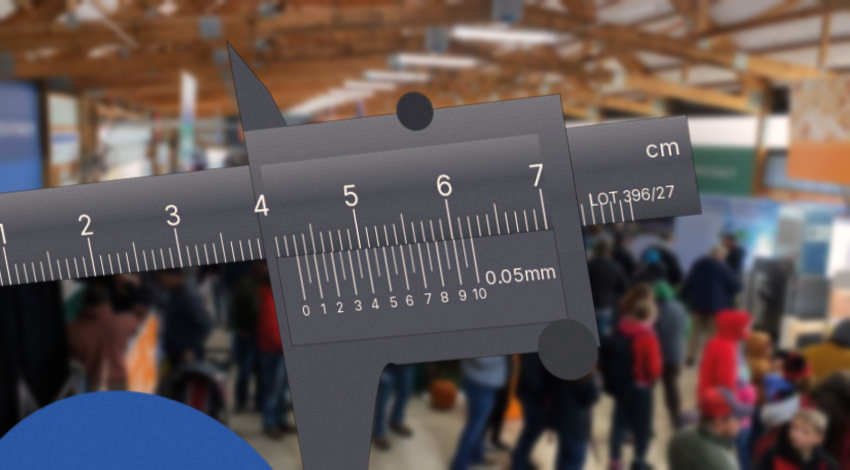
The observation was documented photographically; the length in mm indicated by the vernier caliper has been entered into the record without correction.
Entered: 43.0 mm
